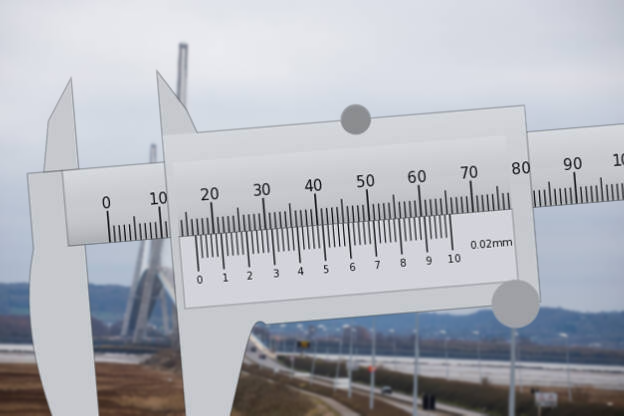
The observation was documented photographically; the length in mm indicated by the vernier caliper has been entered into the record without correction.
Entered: 16.5 mm
